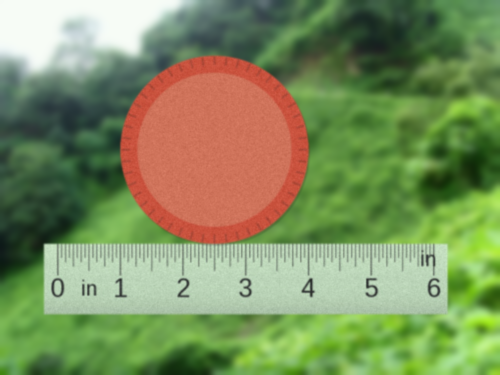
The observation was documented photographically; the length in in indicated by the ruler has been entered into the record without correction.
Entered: 3 in
